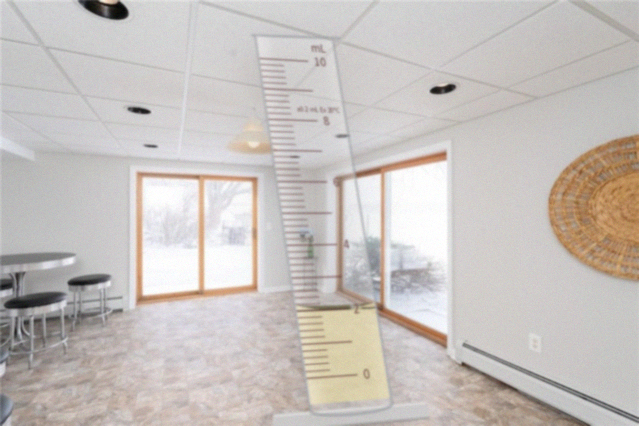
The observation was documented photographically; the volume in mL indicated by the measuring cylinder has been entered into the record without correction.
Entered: 2 mL
